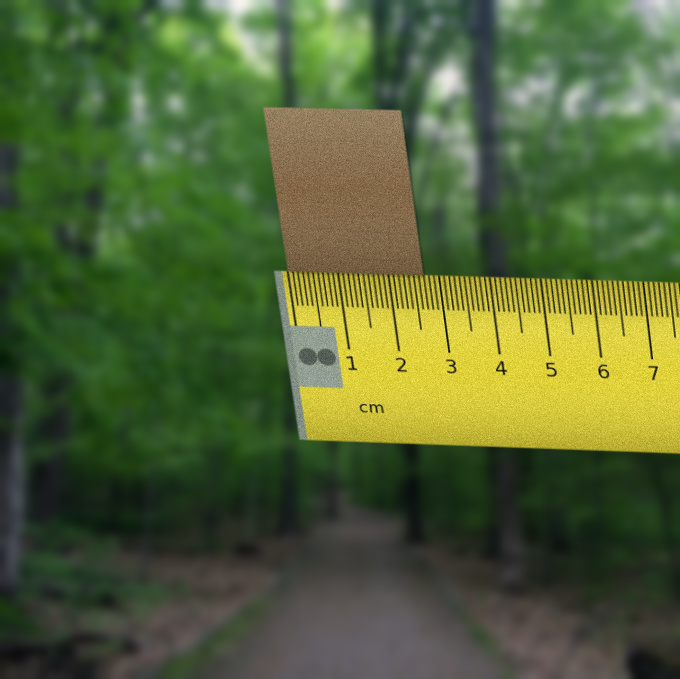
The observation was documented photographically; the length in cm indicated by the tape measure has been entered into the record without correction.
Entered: 2.7 cm
